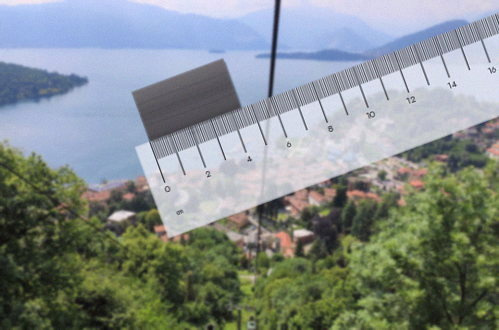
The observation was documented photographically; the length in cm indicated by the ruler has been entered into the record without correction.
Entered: 4.5 cm
